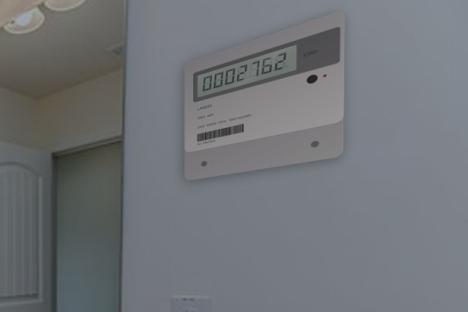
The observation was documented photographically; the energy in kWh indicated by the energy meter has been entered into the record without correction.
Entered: 2762 kWh
